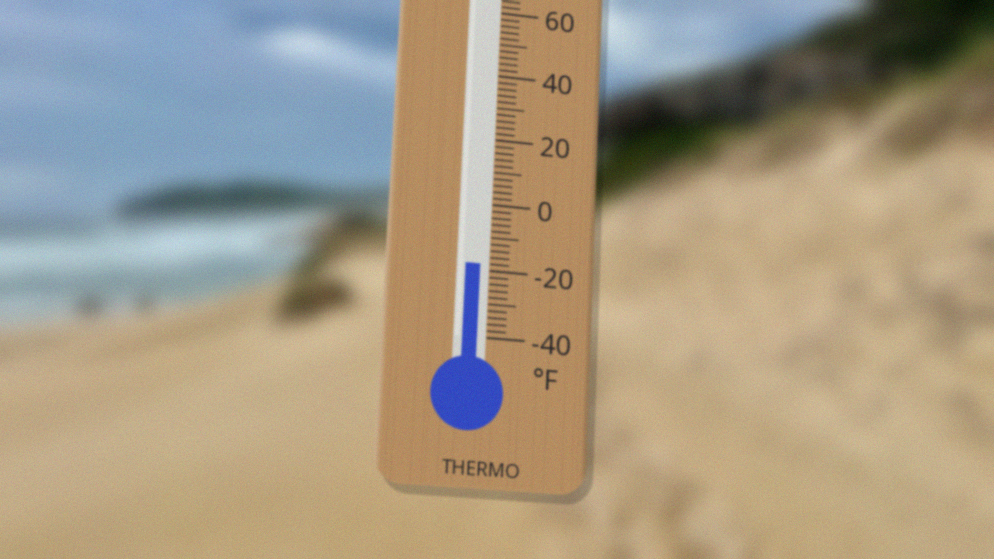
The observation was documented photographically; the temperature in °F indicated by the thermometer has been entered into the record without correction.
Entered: -18 °F
